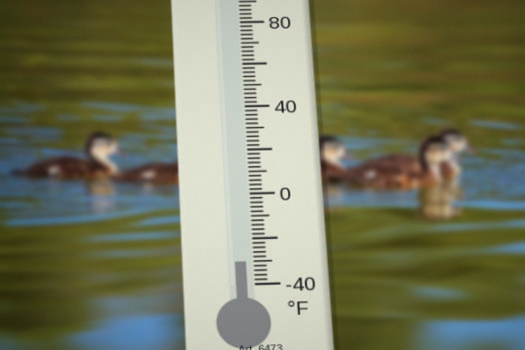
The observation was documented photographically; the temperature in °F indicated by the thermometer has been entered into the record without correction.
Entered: -30 °F
